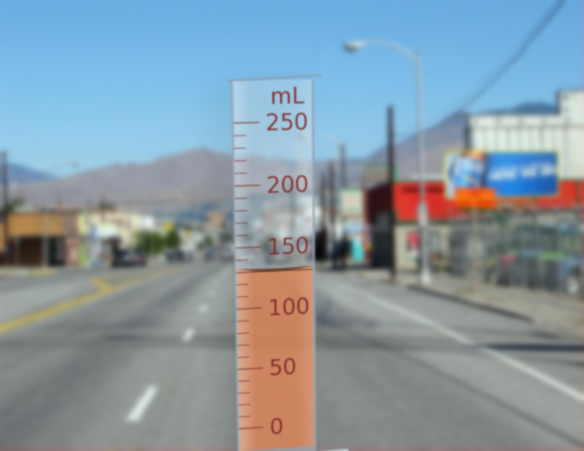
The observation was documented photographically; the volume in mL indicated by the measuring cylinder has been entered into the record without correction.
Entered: 130 mL
